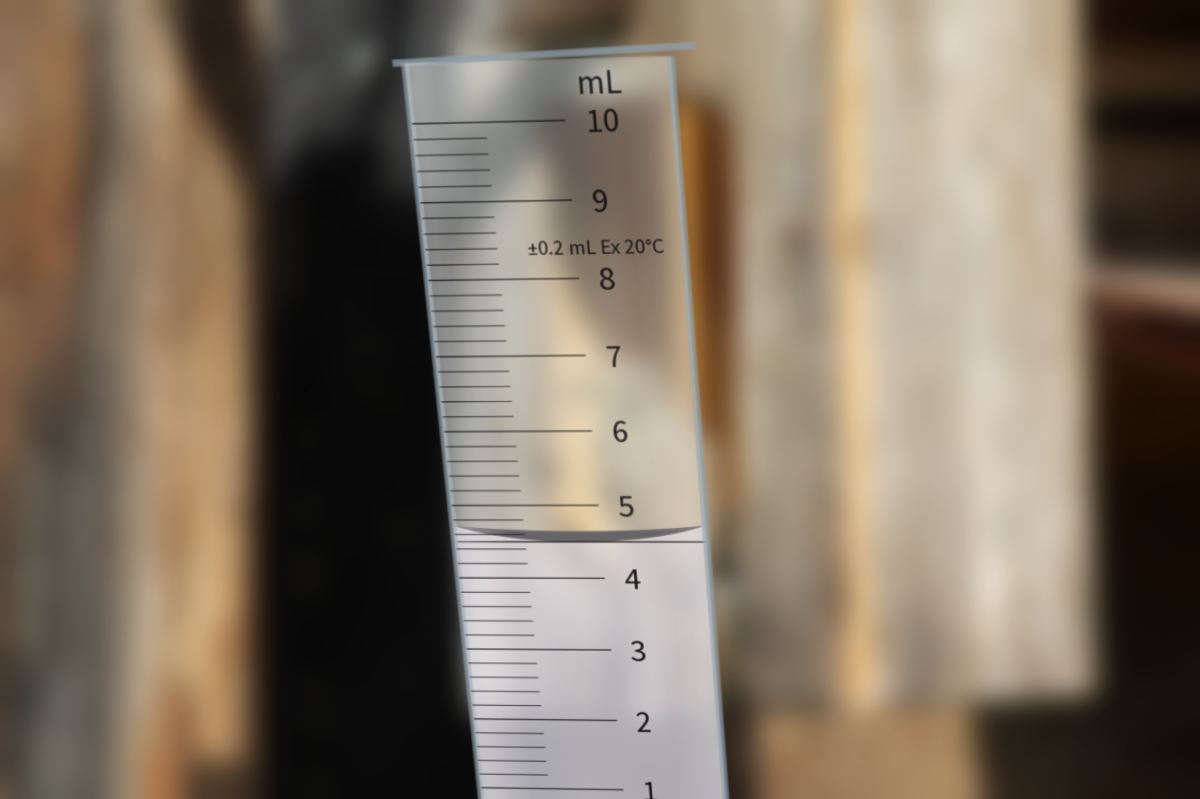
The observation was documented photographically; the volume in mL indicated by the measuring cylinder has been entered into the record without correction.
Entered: 4.5 mL
